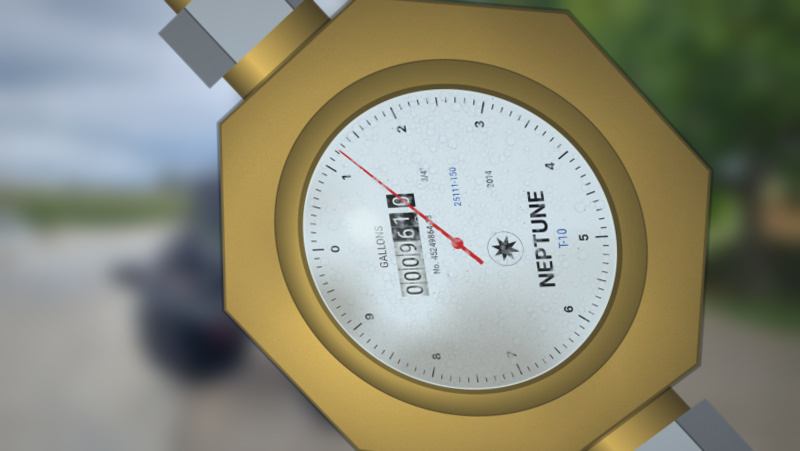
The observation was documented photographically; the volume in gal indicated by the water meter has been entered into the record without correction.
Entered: 9611.2 gal
